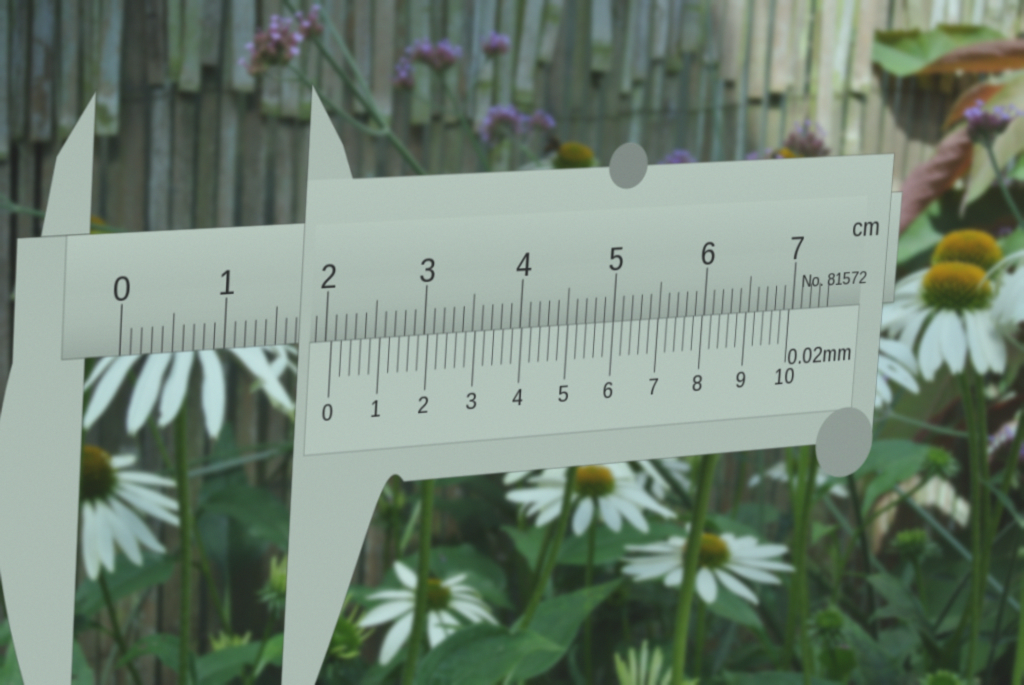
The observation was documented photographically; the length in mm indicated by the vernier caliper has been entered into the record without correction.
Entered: 20.6 mm
